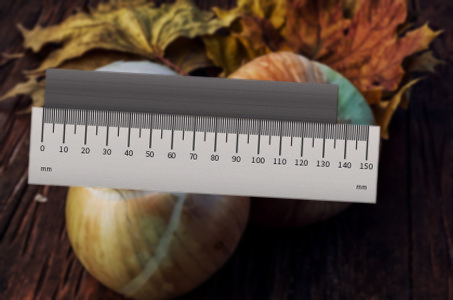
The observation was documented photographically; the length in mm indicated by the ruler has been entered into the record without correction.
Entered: 135 mm
